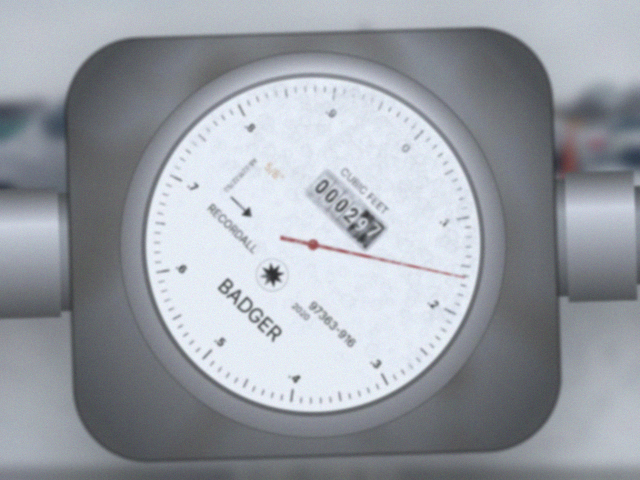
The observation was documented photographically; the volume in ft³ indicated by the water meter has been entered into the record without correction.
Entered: 297.16 ft³
